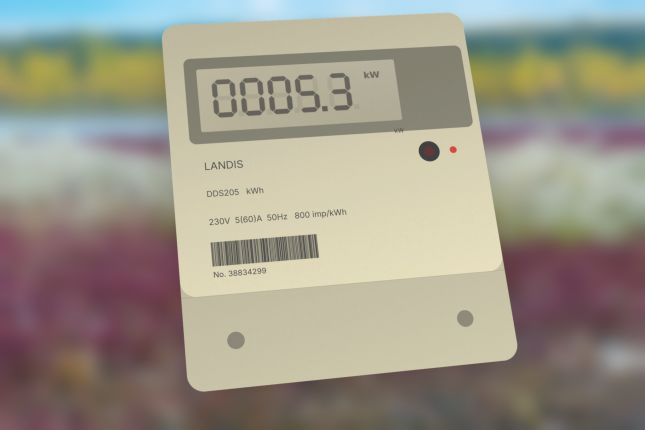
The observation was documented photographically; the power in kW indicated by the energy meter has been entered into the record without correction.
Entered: 5.3 kW
